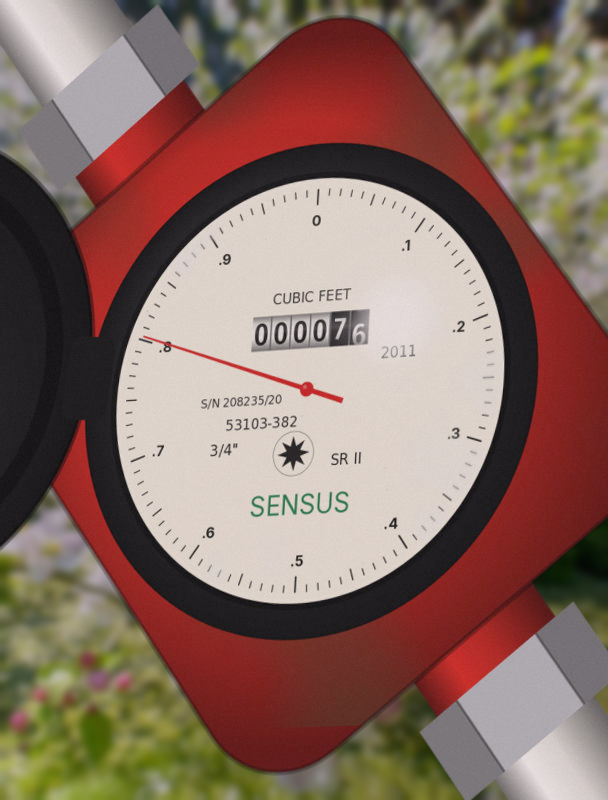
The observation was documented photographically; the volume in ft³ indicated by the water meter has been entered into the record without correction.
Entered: 75.80 ft³
